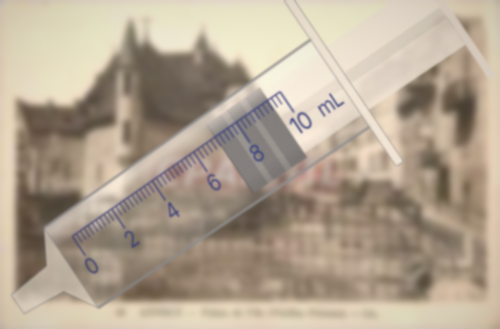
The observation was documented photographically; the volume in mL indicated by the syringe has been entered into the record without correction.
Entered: 7 mL
